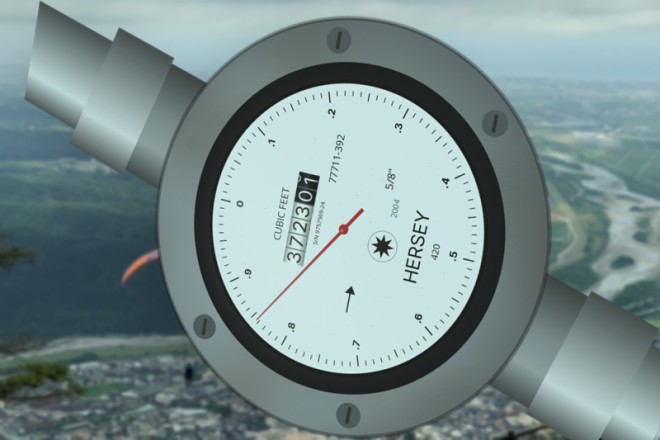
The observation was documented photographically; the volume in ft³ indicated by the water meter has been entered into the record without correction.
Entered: 372300.84 ft³
